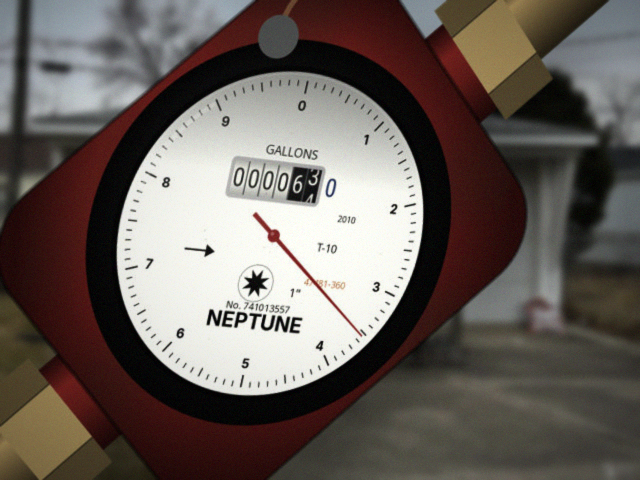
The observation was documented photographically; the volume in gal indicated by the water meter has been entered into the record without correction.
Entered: 633.5 gal
